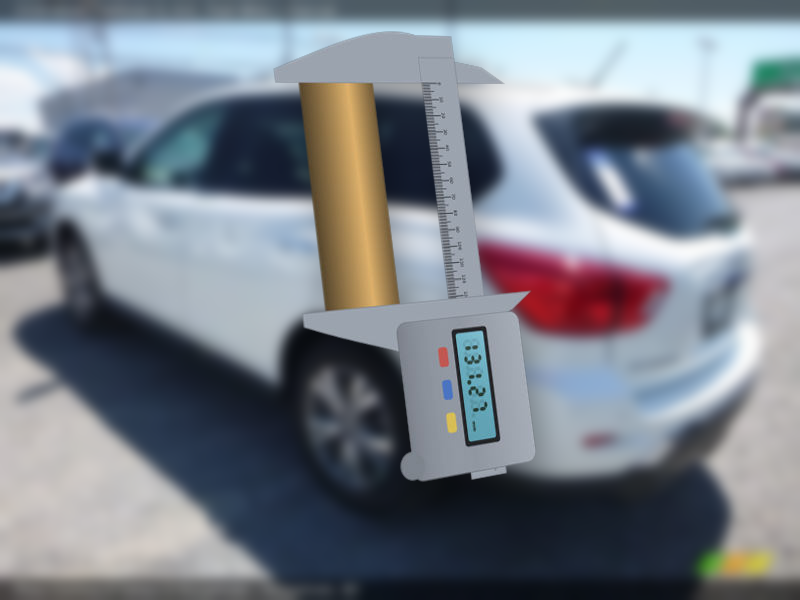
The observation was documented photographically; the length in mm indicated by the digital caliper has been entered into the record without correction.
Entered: 131.27 mm
